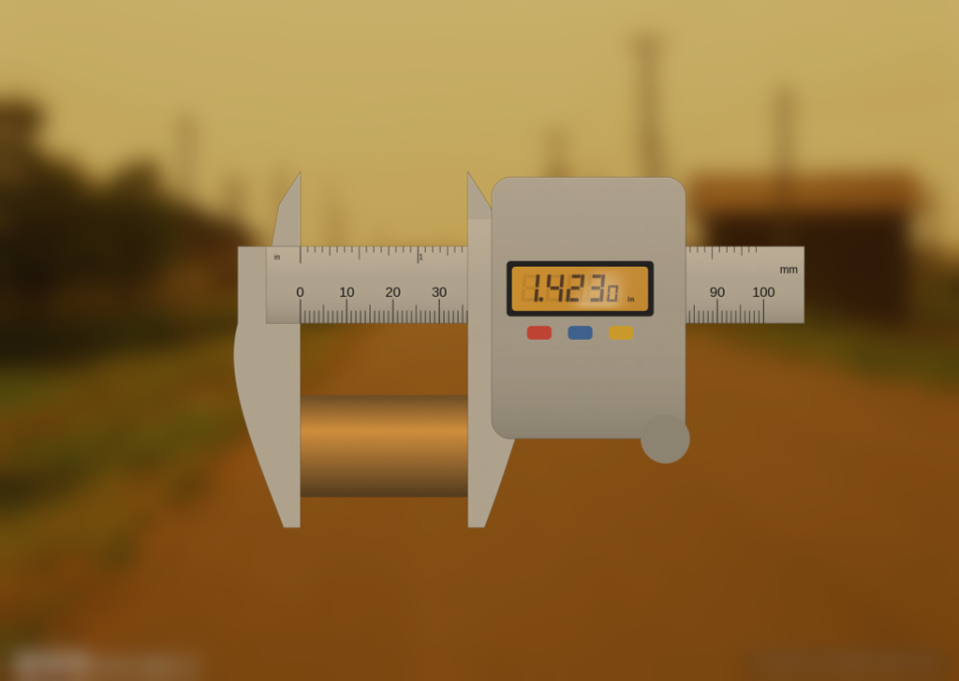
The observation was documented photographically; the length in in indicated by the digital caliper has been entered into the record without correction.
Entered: 1.4230 in
